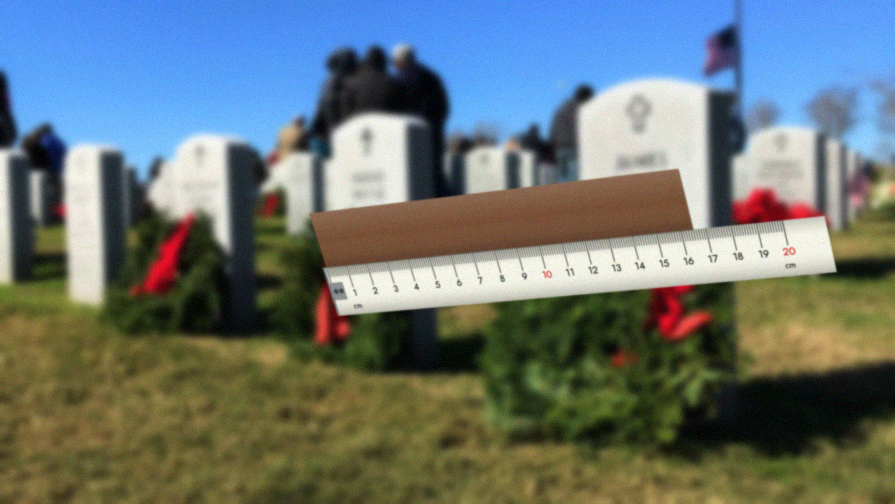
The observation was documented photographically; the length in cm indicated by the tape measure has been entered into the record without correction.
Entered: 16.5 cm
